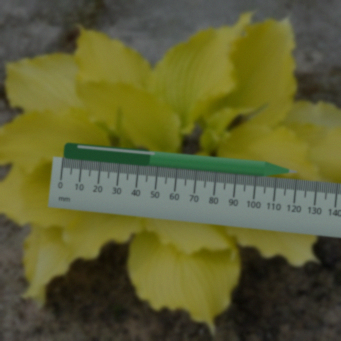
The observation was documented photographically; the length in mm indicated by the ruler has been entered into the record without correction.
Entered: 120 mm
